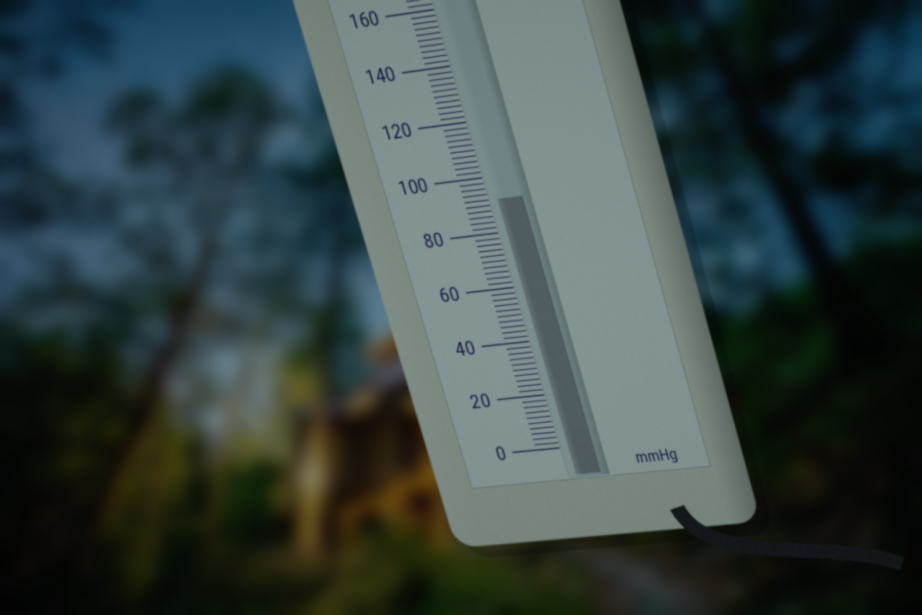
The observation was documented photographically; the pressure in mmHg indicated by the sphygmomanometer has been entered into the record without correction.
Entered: 92 mmHg
